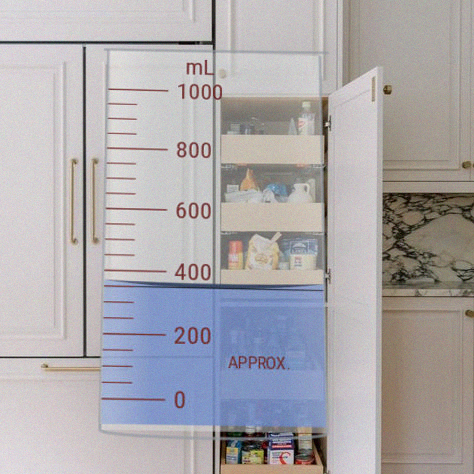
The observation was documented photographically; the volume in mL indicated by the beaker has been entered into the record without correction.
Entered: 350 mL
